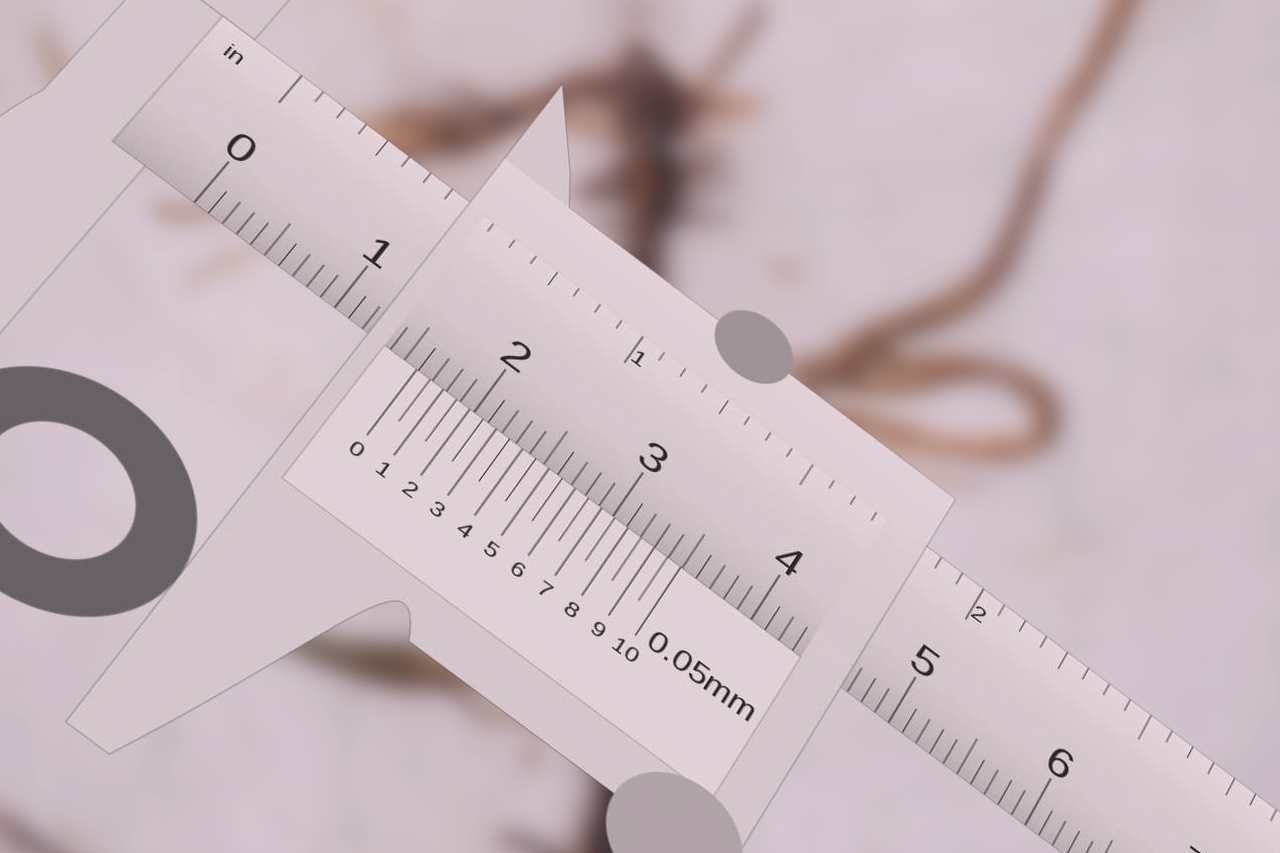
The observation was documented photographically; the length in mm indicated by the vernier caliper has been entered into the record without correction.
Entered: 15.9 mm
